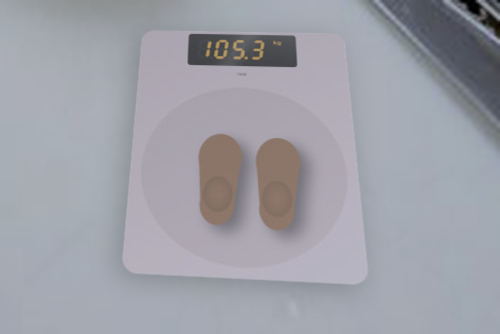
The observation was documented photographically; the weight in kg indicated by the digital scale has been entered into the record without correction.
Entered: 105.3 kg
